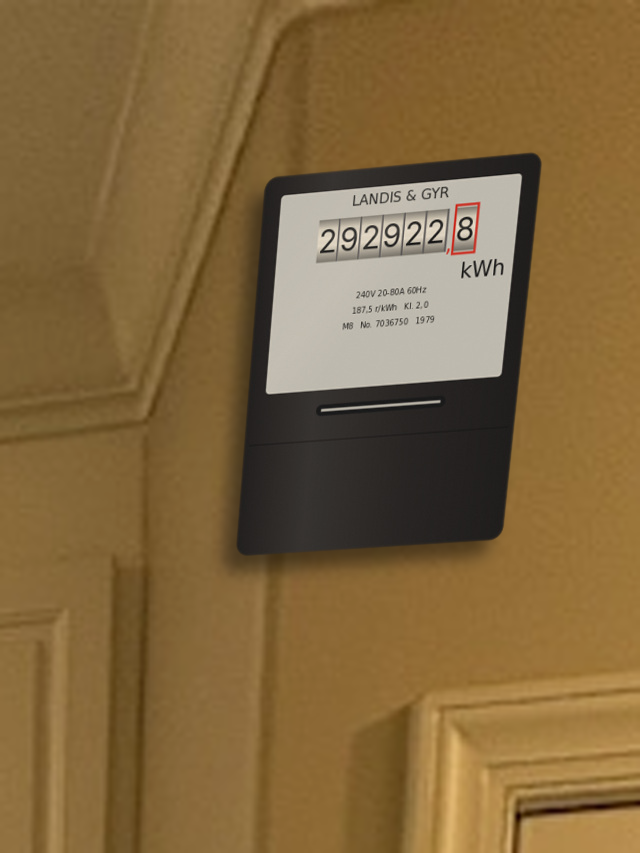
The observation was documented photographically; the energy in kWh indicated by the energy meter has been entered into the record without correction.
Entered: 292922.8 kWh
